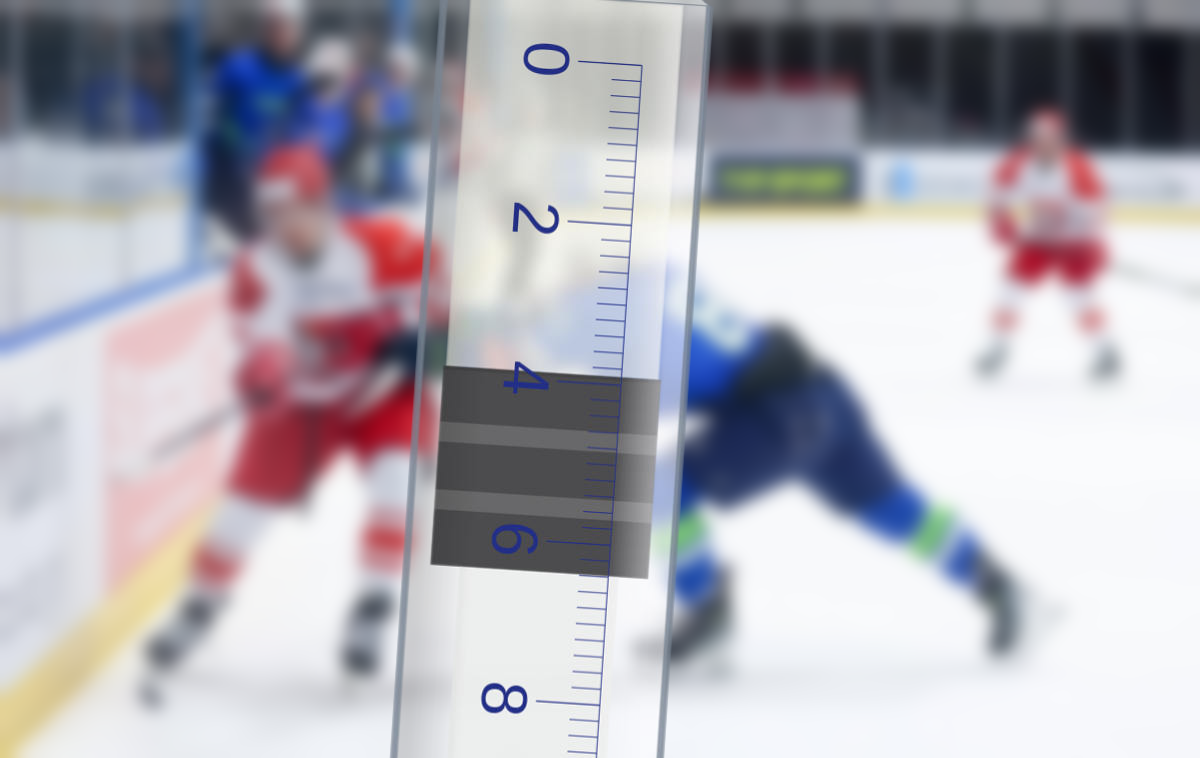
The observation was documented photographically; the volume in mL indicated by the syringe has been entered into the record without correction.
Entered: 3.9 mL
